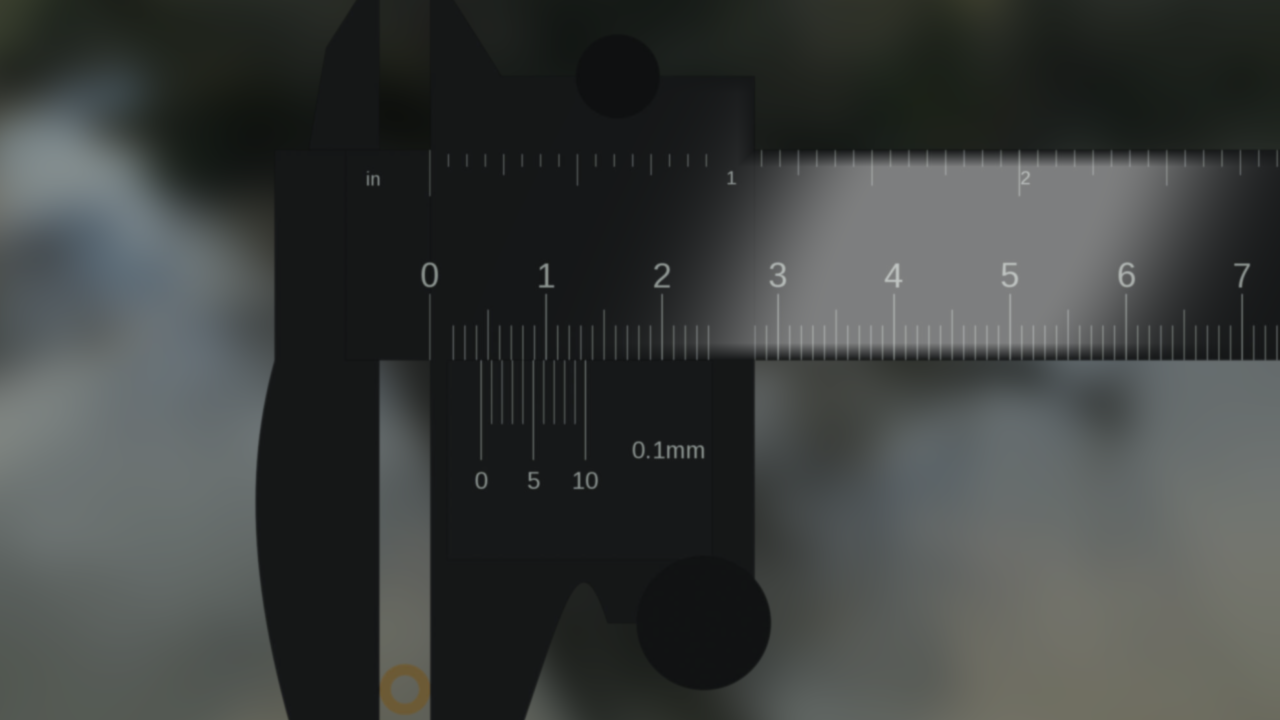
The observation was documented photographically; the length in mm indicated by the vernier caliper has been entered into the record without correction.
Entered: 4.4 mm
